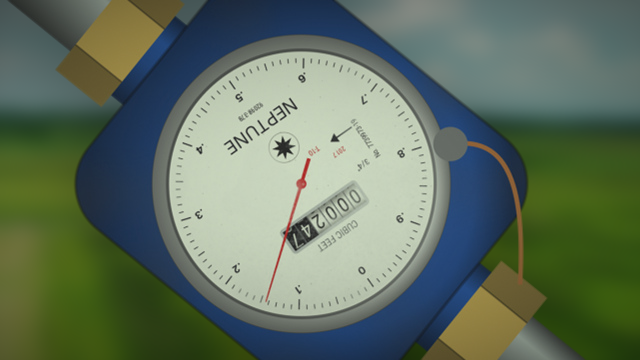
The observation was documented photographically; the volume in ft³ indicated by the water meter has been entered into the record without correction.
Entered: 247.14 ft³
